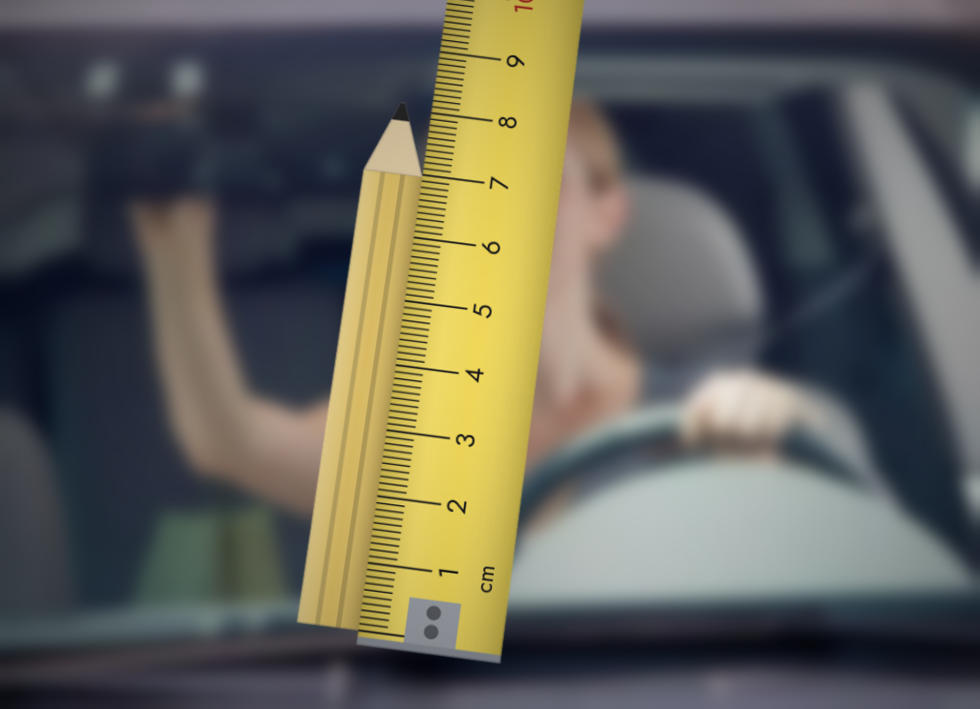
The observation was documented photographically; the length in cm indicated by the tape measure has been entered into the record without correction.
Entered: 8.1 cm
